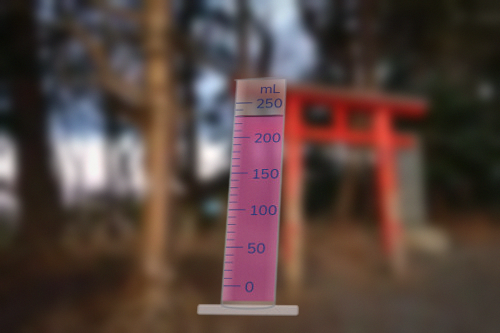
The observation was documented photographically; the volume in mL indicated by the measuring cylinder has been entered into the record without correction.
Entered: 230 mL
